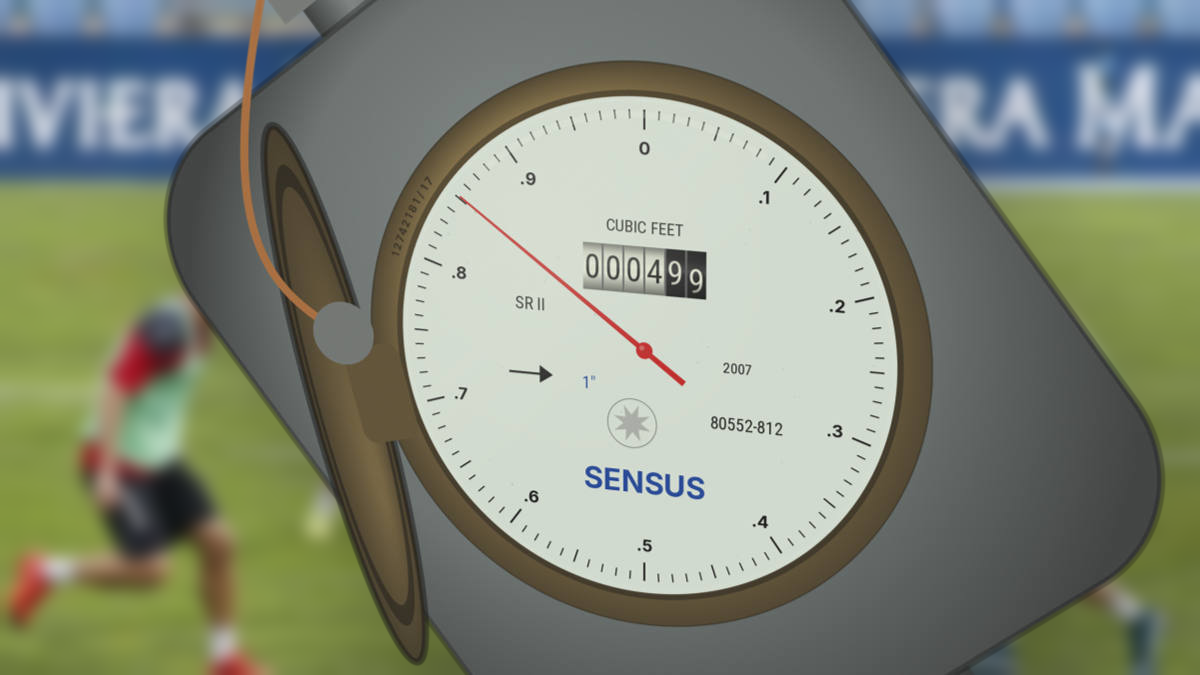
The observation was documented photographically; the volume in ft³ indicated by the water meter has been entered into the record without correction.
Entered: 498.85 ft³
